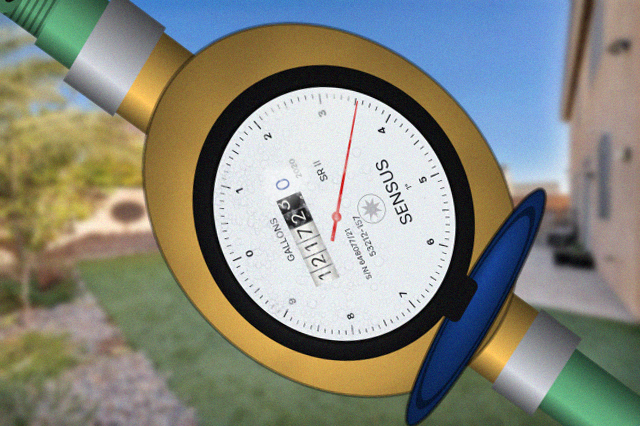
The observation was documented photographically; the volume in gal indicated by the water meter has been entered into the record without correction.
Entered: 1217233.5 gal
